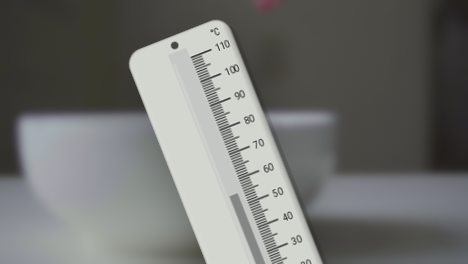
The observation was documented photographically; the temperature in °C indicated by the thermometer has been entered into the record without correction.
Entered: 55 °C
